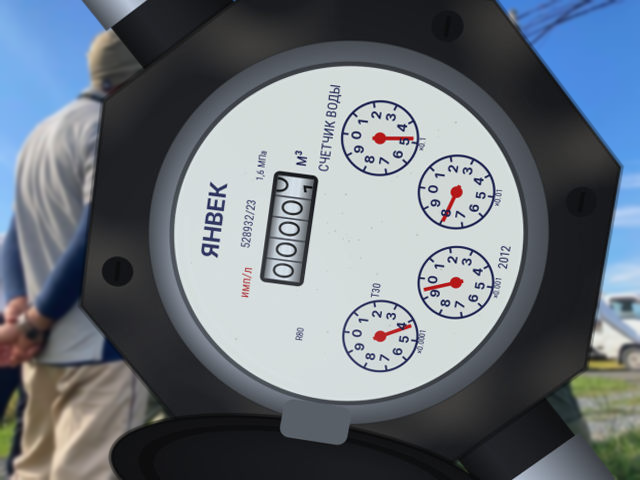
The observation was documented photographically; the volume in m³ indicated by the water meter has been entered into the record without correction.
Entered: 0.4794 m³
